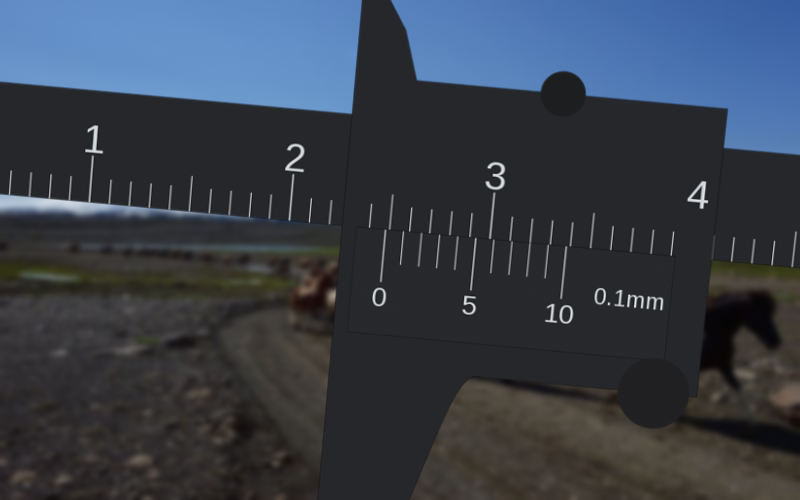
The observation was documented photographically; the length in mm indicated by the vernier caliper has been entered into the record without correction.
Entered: 24.8 mm
